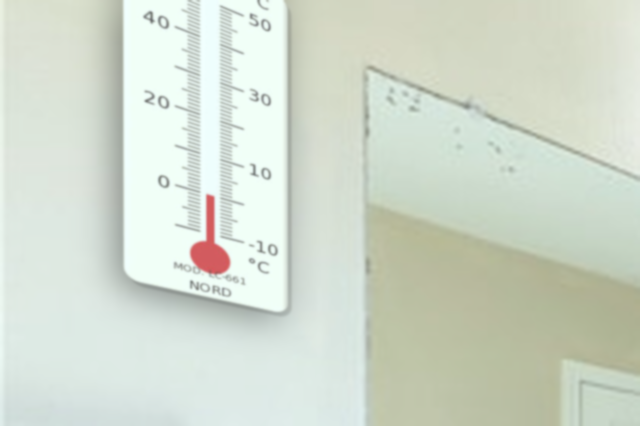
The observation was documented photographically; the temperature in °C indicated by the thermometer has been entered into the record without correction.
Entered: 0 °C
